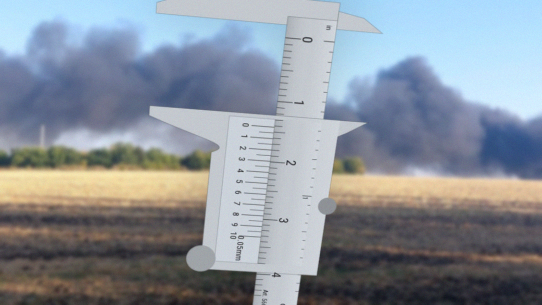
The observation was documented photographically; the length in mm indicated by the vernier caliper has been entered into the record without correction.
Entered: 14.2 mm
